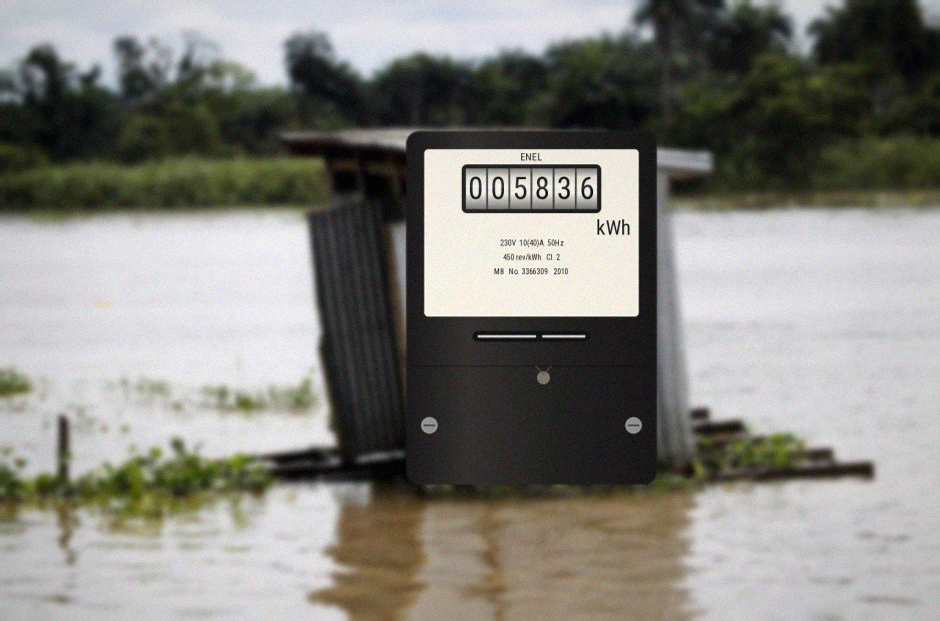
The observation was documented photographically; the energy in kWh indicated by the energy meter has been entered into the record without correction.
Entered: 5836 kWh
